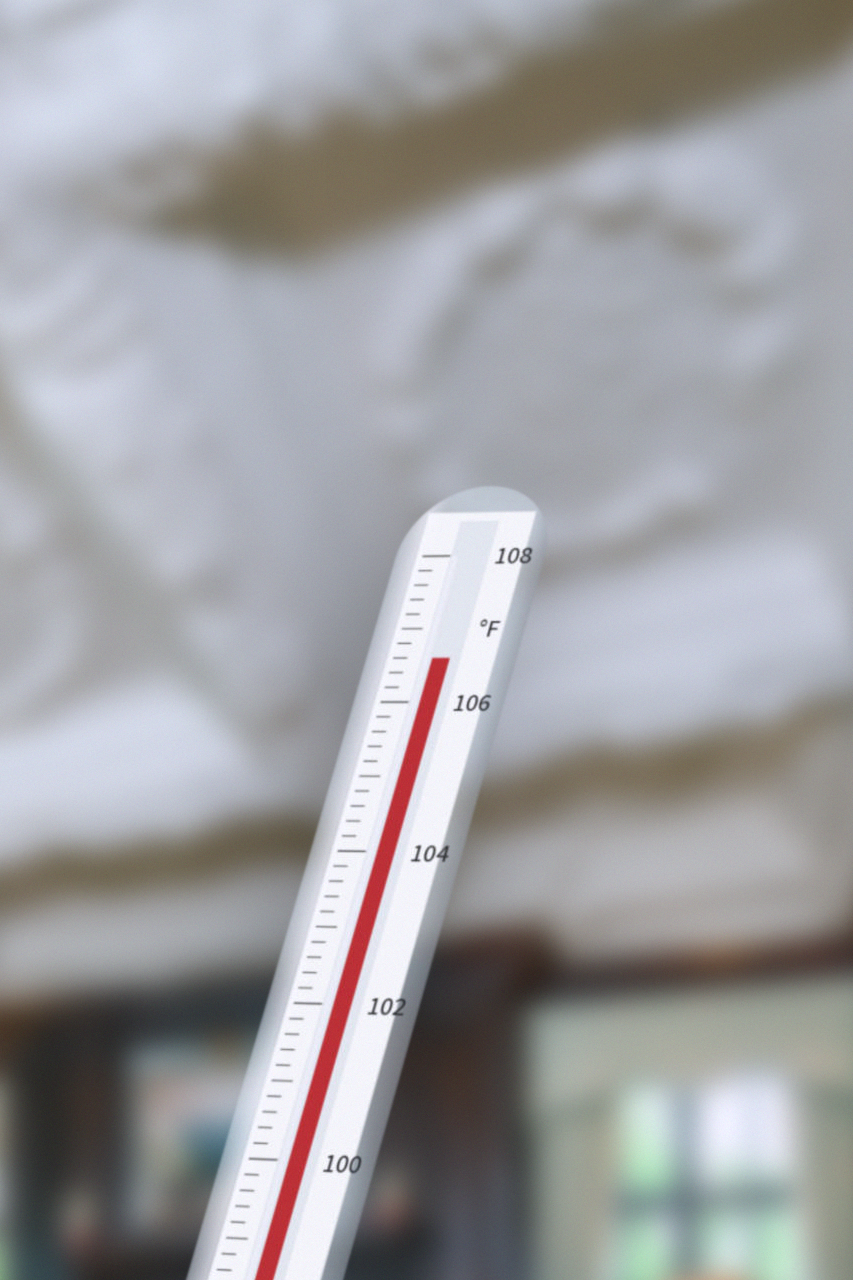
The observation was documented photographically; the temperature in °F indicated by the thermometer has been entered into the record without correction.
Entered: 106.6 °F
